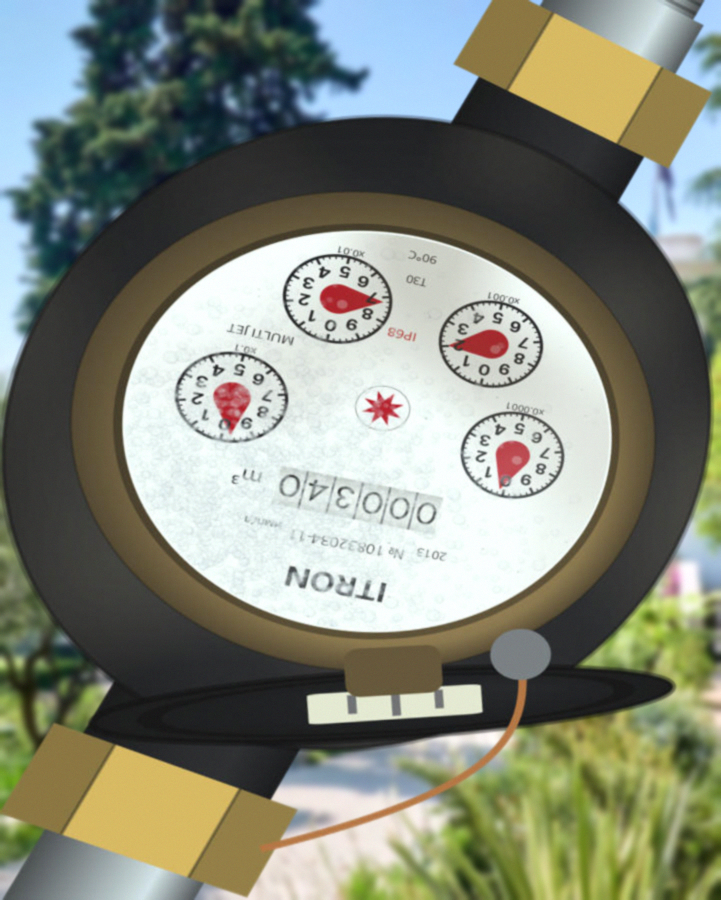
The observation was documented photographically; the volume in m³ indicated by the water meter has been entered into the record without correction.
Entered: 339.9720 m³
